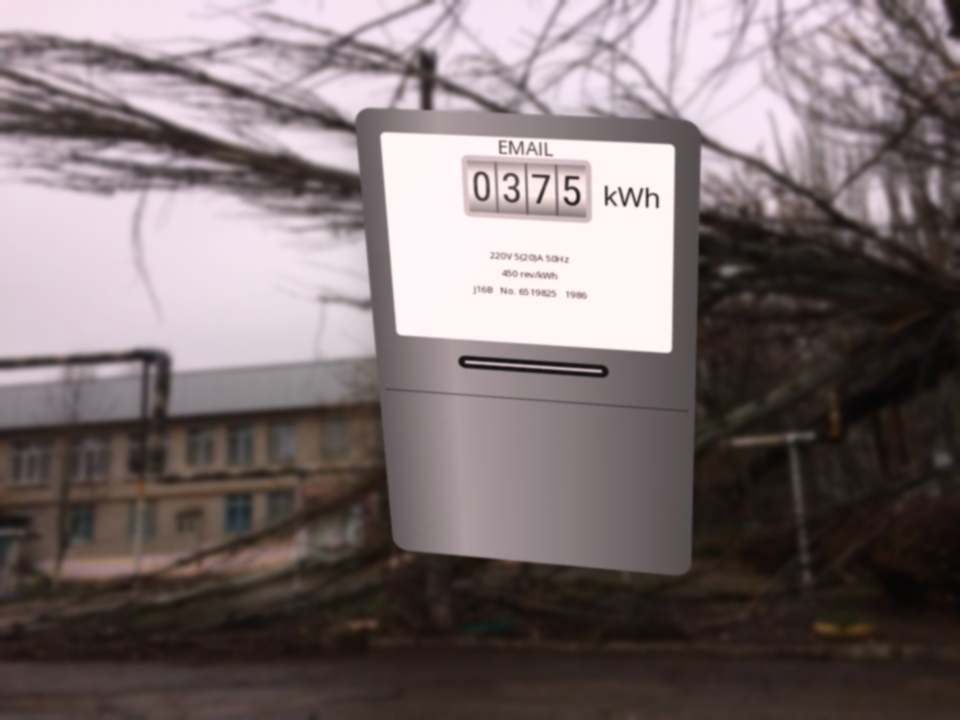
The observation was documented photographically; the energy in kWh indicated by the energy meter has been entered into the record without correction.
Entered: 375 kWh
